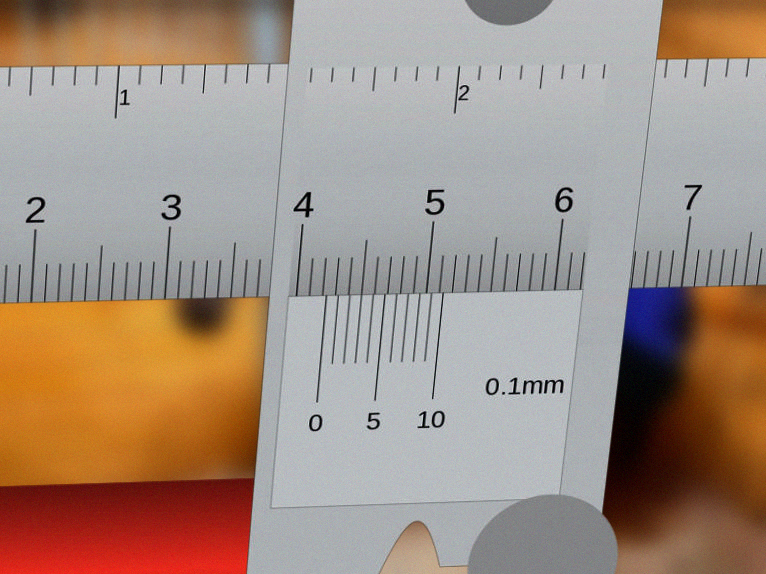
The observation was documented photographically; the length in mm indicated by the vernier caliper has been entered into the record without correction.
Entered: 42.3 mm
